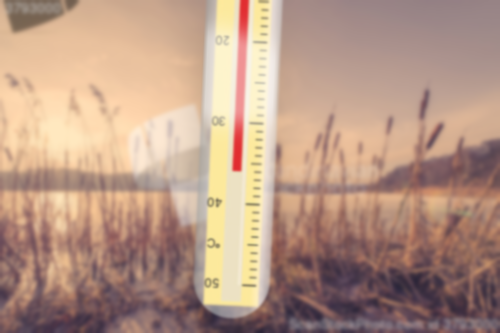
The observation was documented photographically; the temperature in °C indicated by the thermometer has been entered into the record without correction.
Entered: 36 °C
